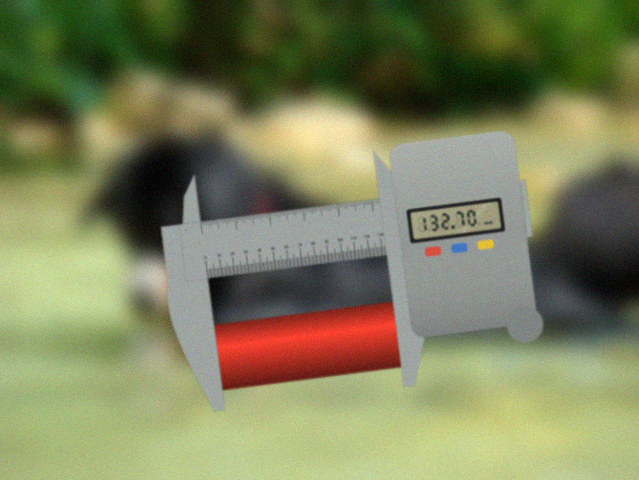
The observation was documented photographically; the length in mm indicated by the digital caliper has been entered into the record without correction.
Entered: 132.70 mm
